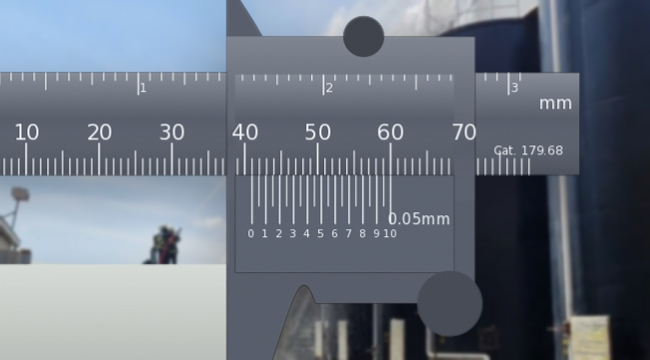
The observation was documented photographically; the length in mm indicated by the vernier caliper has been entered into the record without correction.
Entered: 41.0 mm
